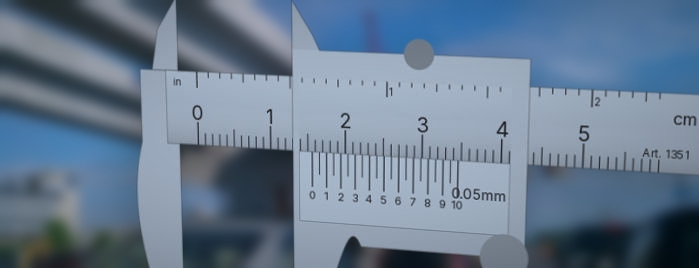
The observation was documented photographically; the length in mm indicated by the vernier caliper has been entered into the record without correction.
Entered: 15.6 mm
